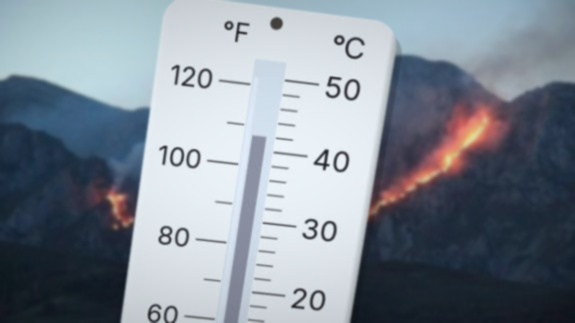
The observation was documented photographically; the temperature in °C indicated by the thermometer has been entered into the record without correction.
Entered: 42 °C
